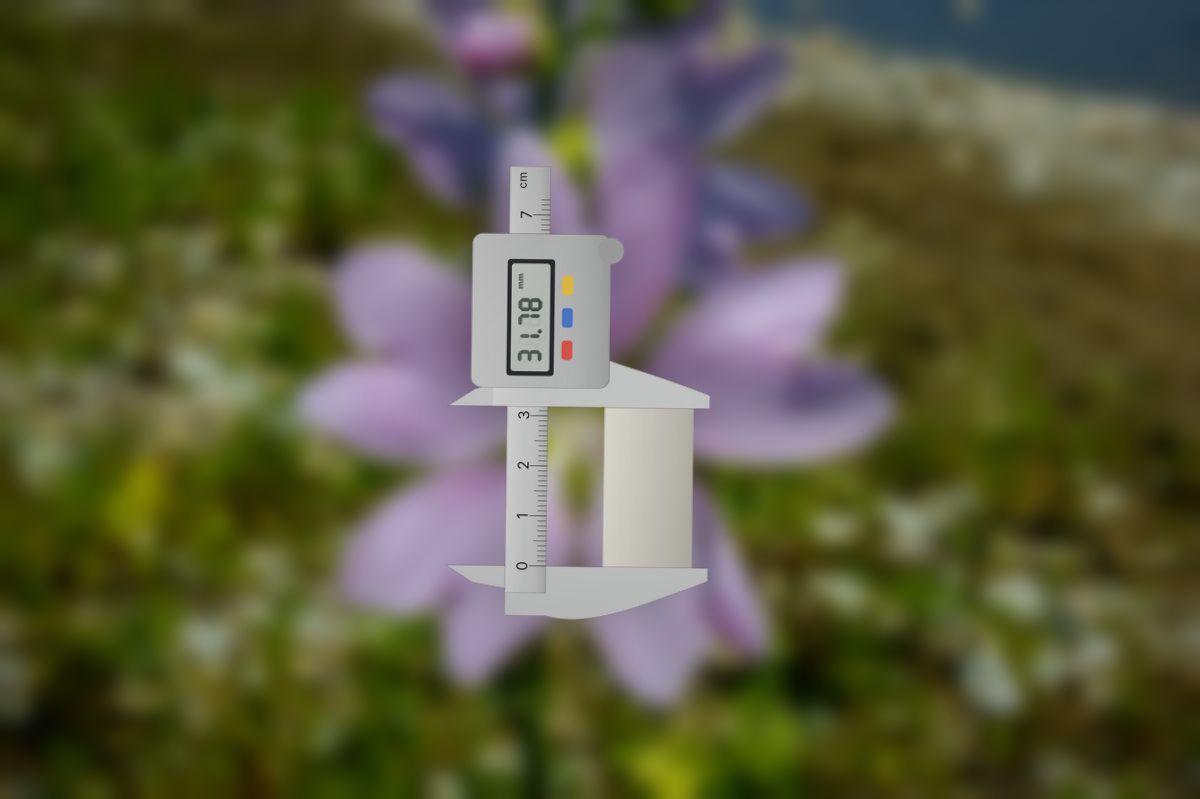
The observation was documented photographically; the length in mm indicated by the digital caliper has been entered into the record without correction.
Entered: 31.78 mm
